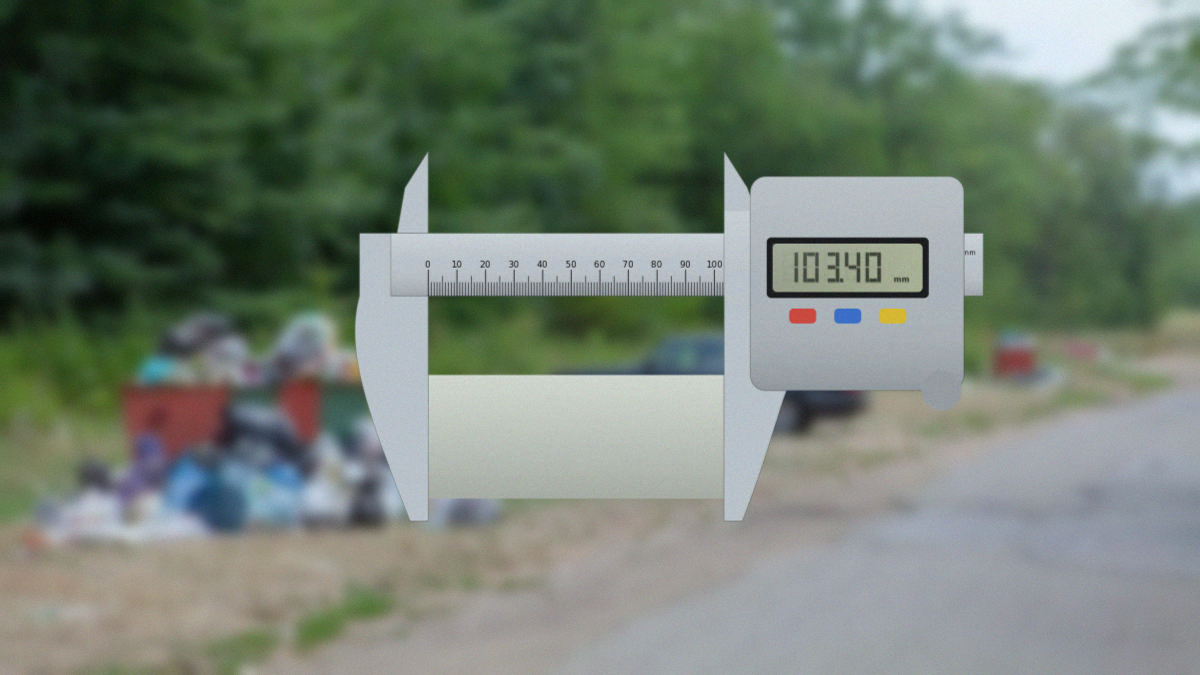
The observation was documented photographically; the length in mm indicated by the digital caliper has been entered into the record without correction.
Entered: 103.40 mm
